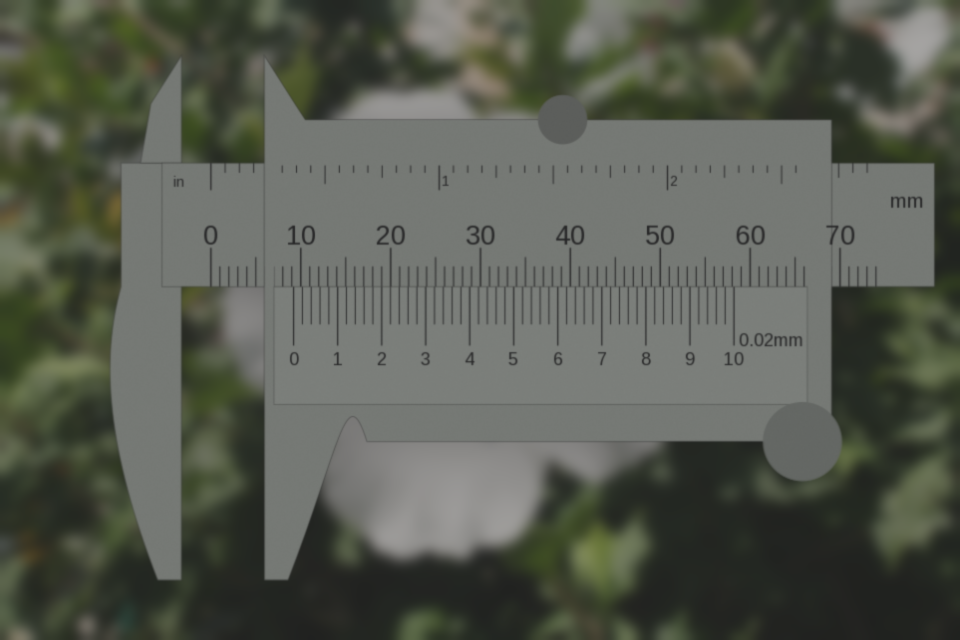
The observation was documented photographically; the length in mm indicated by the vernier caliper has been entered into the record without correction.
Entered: 9.2 mm
